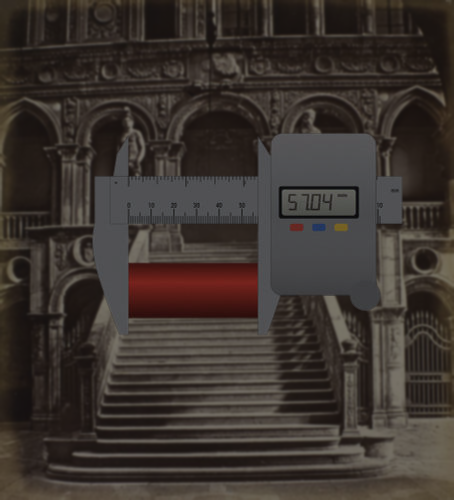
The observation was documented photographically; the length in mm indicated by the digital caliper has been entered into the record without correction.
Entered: 57.04 mm
